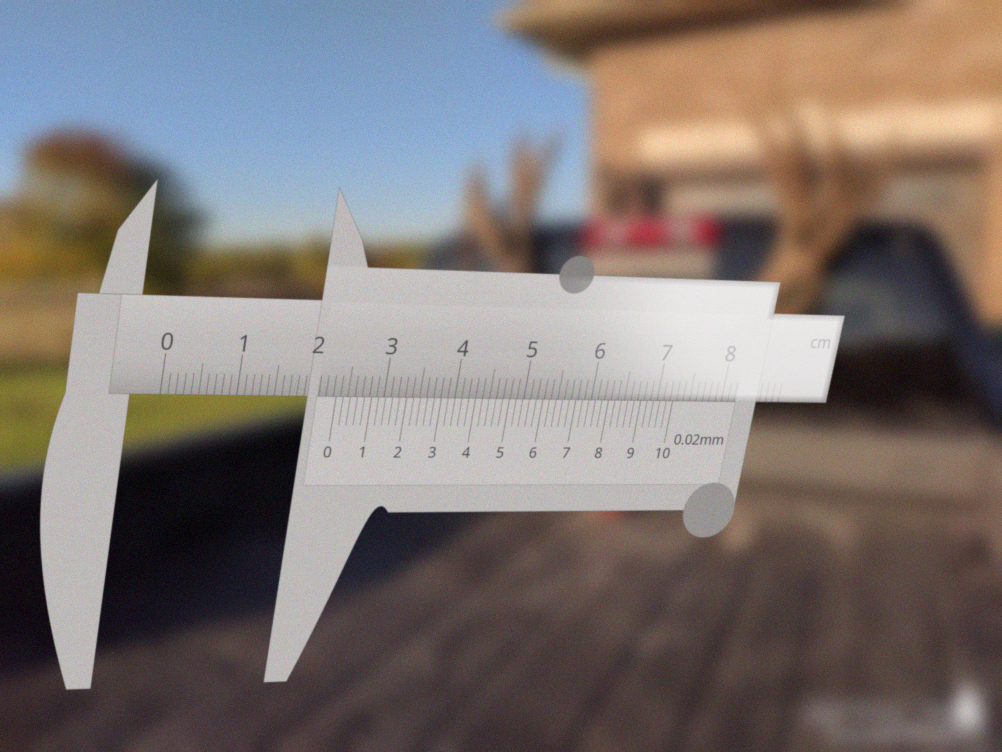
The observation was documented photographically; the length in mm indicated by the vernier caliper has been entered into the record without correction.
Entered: 23.4 mm
